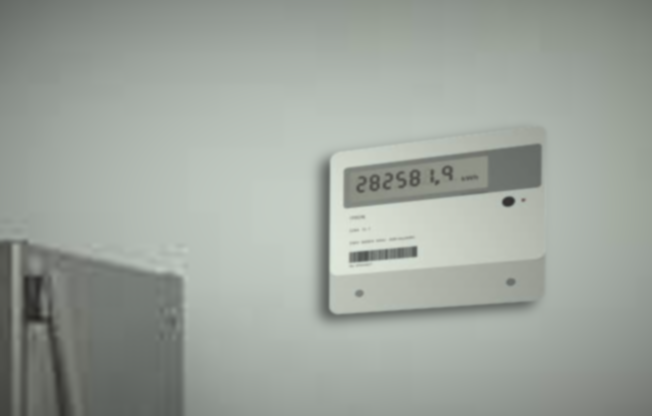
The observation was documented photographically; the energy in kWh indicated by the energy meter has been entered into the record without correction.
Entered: 282581.9 kWh
